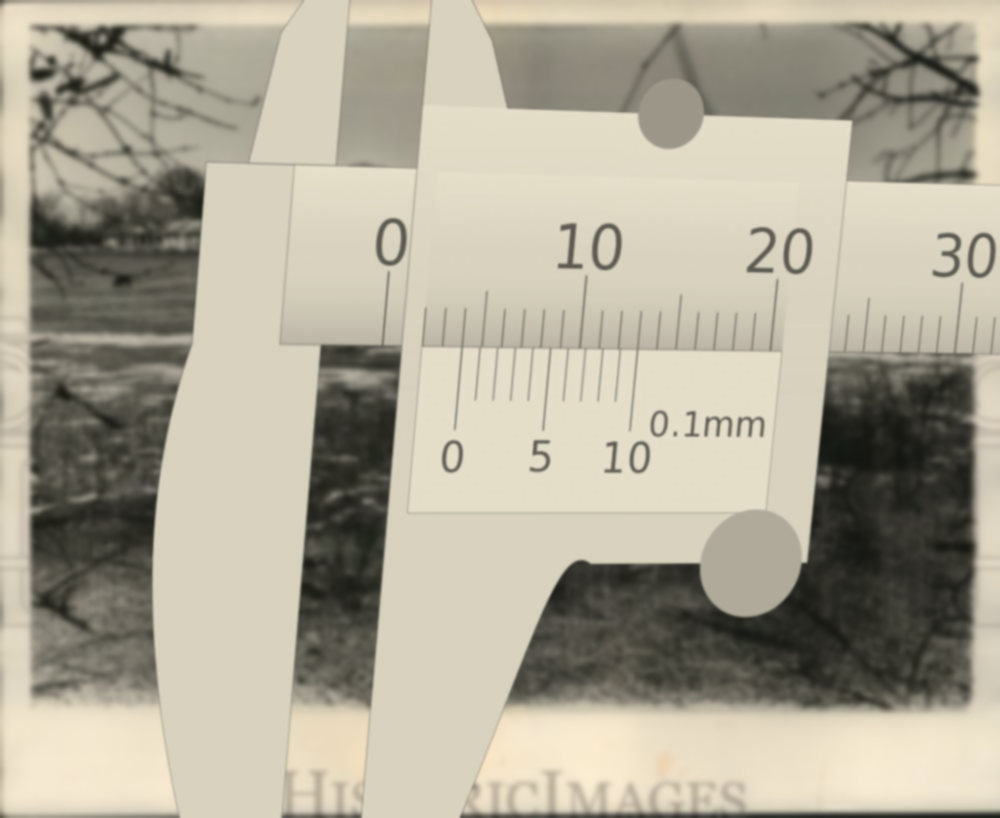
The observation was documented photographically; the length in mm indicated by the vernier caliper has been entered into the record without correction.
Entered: 4.0 mm
